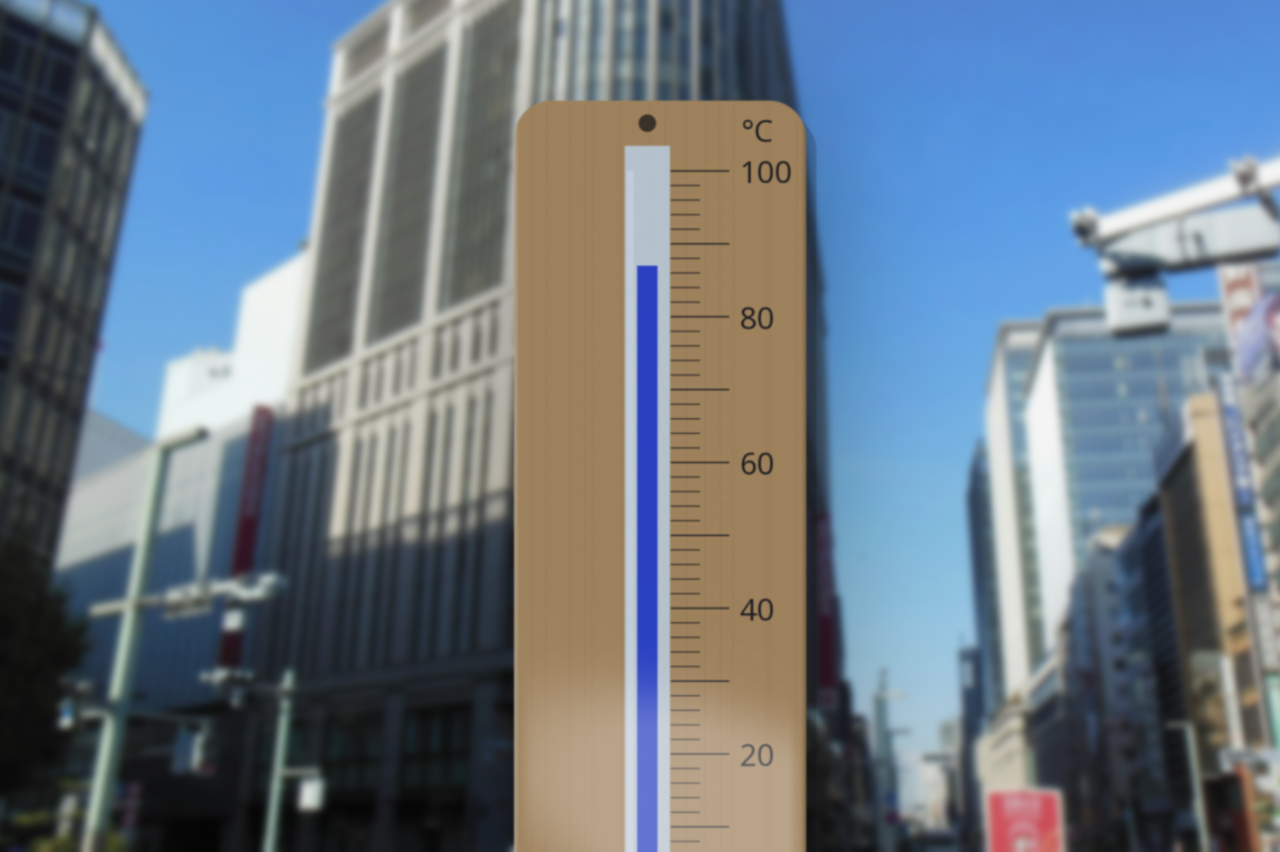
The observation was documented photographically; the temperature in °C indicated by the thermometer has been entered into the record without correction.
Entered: 87 °C
